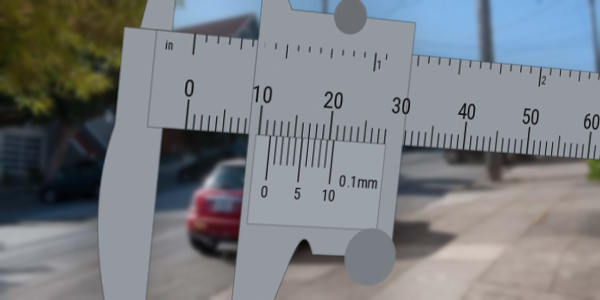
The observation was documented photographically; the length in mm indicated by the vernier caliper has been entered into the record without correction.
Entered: 11.6 mm
